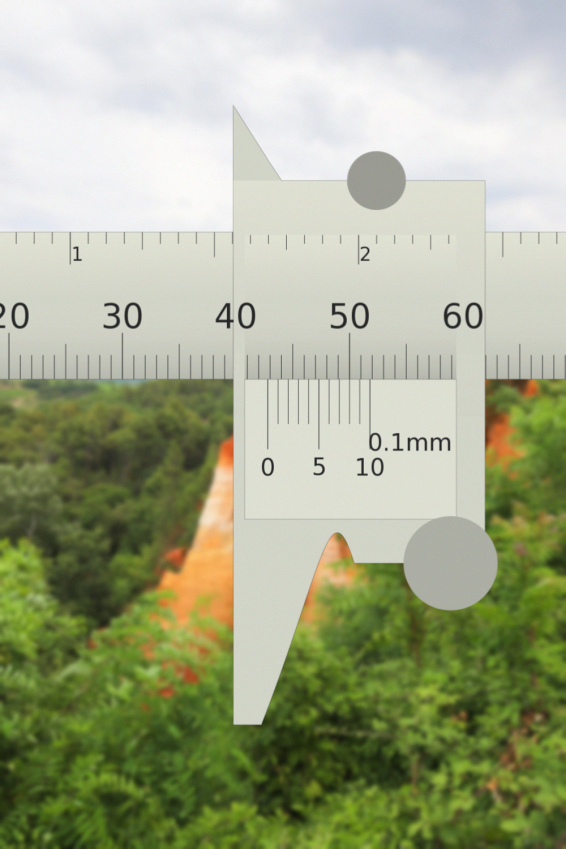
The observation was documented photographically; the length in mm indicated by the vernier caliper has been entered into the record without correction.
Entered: 42.8 mm
